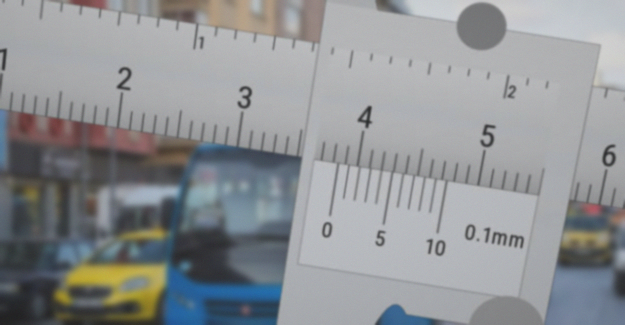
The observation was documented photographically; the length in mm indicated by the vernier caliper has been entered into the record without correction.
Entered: 38.4 mm
